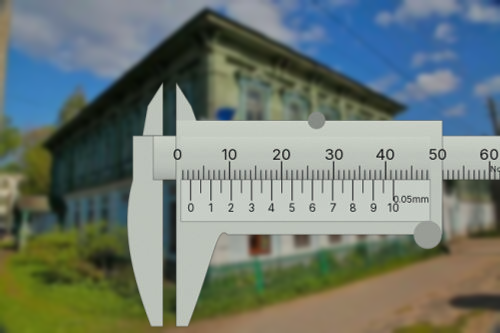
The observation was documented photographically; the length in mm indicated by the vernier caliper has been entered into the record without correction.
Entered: 2.5 mm
